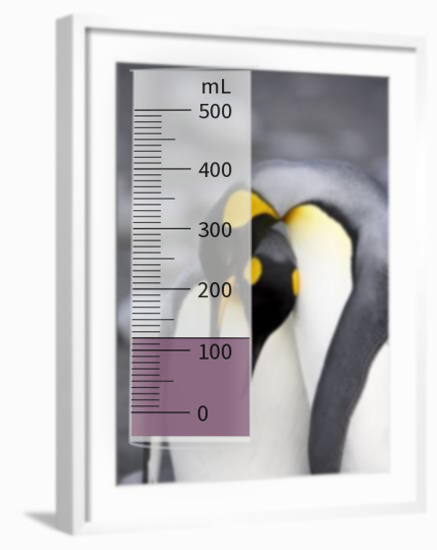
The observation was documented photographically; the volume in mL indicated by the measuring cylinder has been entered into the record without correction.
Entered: 120 mL
